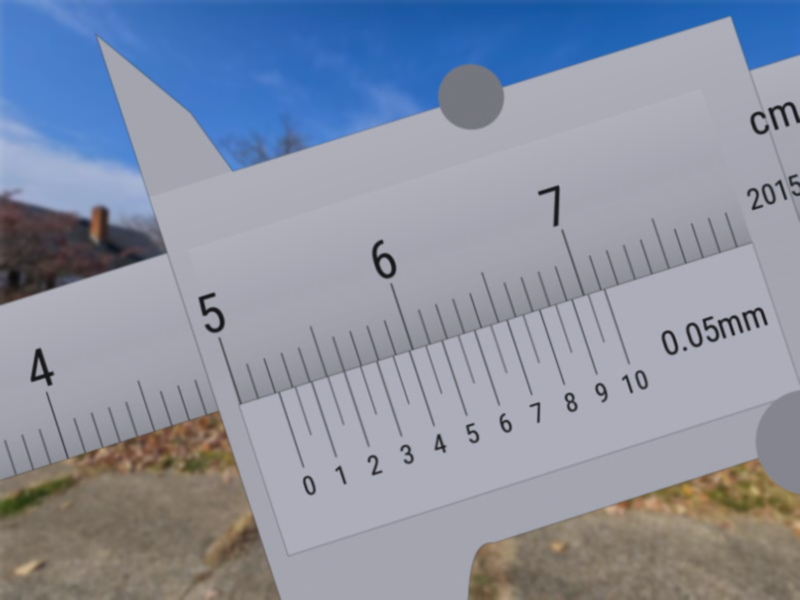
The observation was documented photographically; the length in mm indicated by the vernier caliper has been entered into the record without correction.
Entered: 52.2 mm
